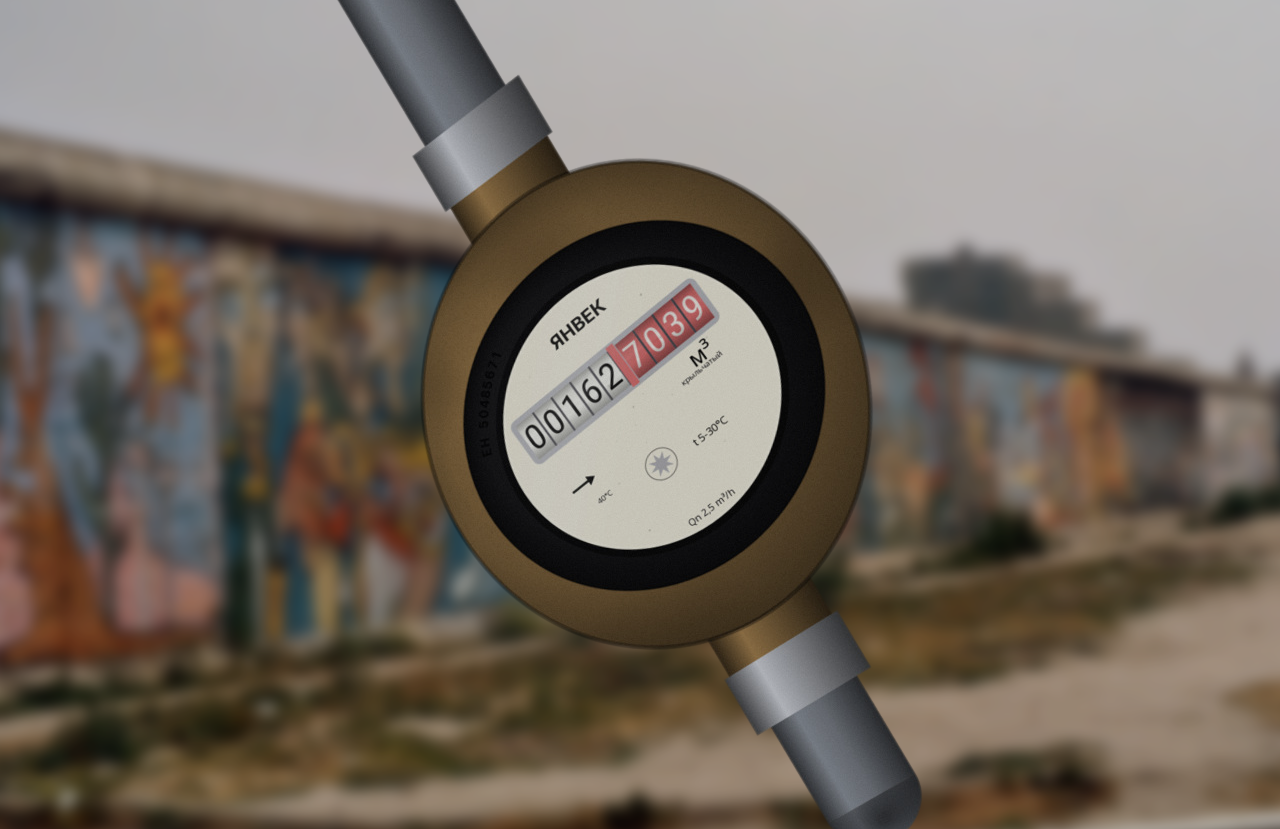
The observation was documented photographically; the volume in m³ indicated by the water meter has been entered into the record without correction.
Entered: 162.7039 m³
